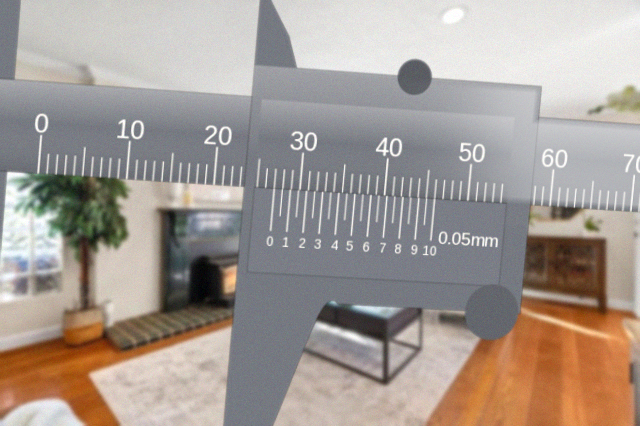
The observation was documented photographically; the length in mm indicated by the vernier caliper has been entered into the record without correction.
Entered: 27.0 mm
